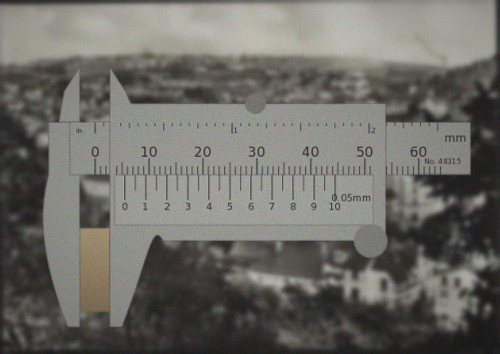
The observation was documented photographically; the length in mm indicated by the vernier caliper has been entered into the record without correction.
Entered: 5.5 mm
